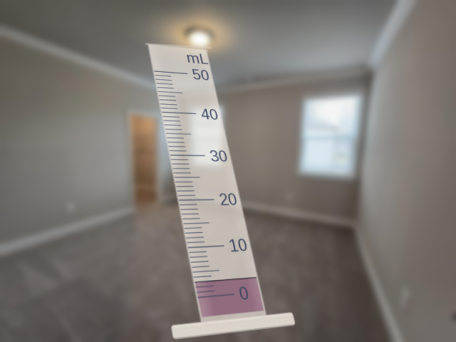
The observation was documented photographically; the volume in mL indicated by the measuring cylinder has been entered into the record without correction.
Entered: 3 mL
